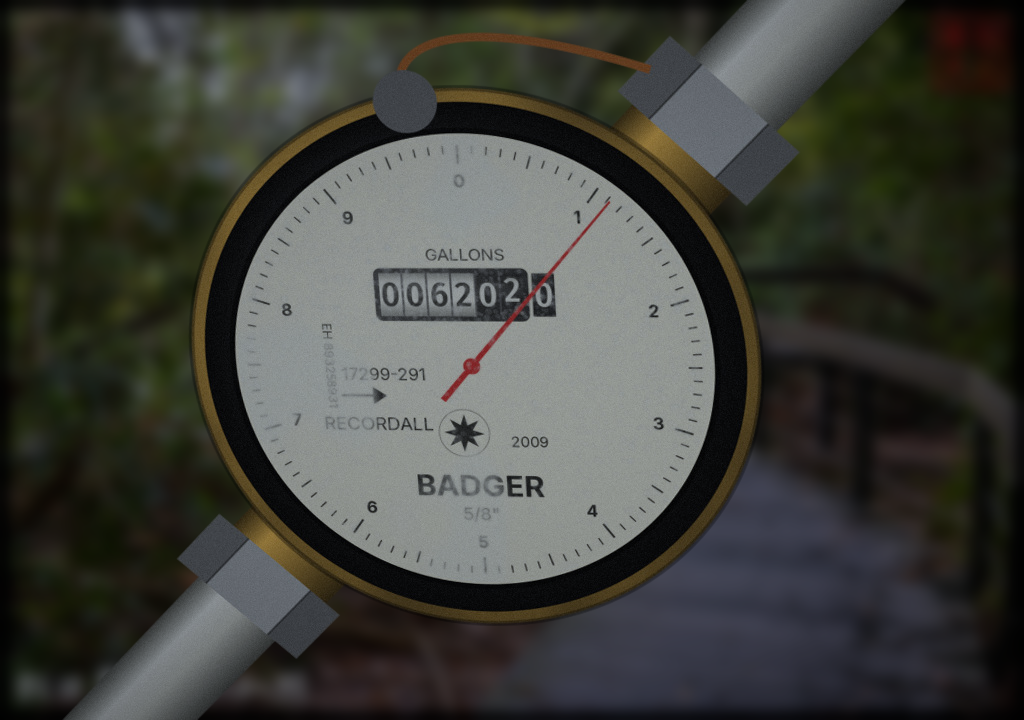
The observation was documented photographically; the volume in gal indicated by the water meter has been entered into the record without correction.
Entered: 62021.1 gal
